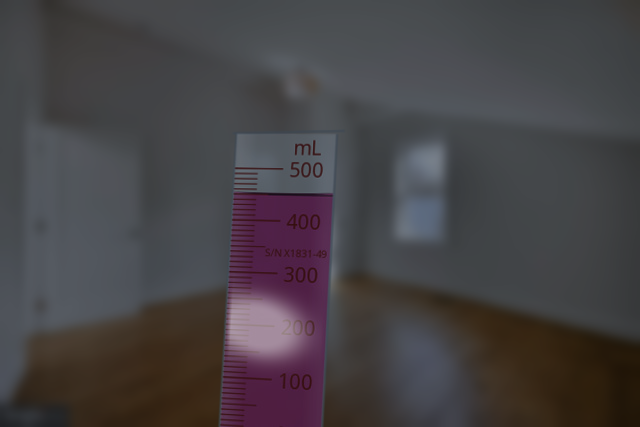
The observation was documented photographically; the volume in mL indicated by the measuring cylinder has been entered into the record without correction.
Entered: 450 mL
